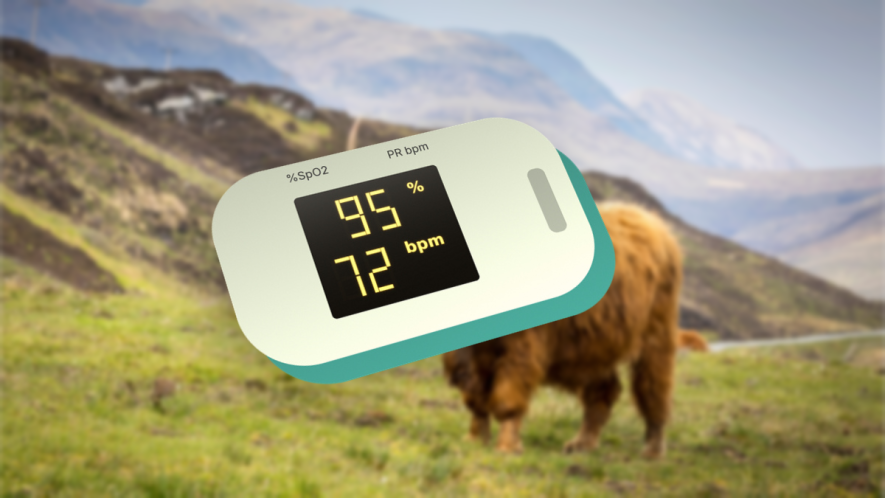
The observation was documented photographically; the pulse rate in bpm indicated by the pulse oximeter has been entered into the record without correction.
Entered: 72 bpm
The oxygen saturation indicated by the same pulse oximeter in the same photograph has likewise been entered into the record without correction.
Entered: 95 %
